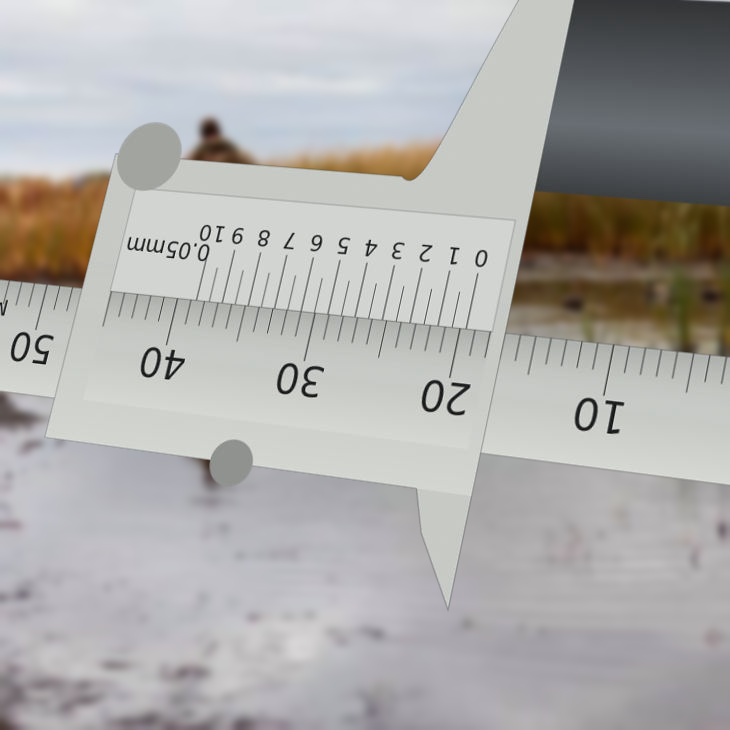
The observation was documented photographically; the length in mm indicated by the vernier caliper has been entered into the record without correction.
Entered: 19.6 mm
